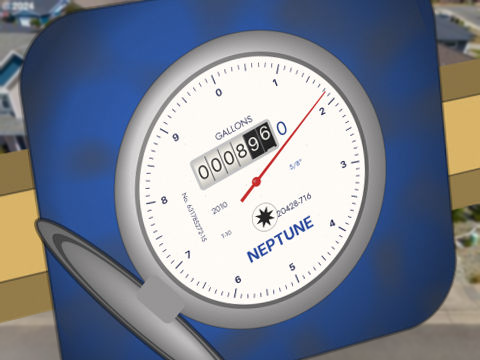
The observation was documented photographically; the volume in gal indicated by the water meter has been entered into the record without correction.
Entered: 8961.8 gal
